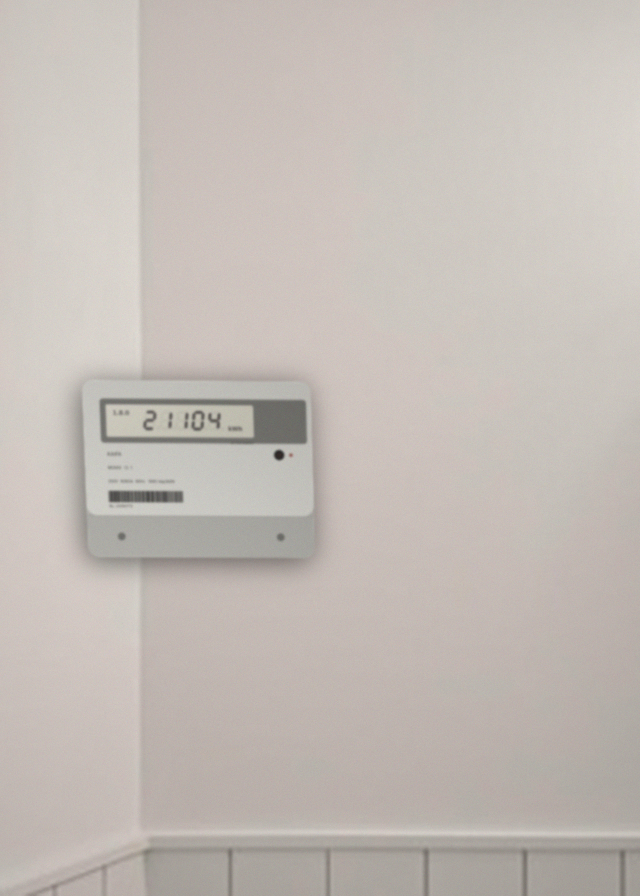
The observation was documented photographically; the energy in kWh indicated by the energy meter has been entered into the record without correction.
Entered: 21104 kWh
